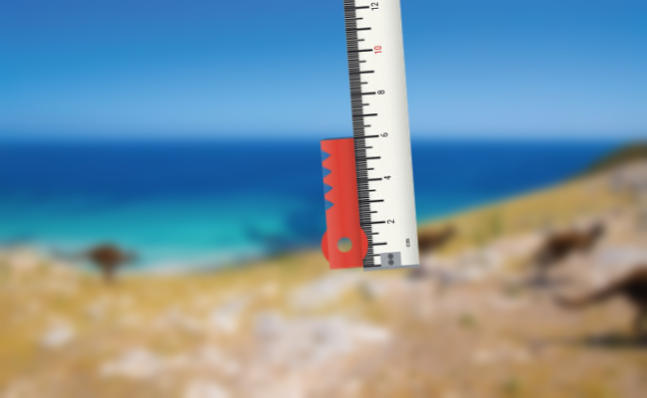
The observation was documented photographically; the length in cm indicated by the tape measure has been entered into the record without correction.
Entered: 6 cm
